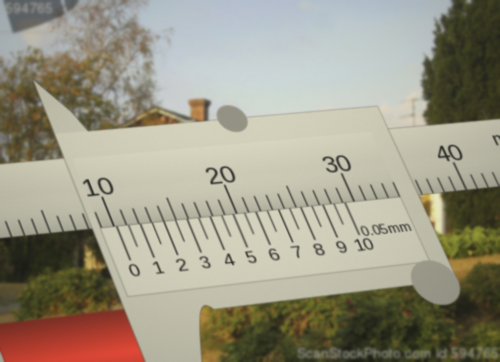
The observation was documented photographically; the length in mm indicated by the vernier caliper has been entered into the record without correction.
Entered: 10.2 mm
